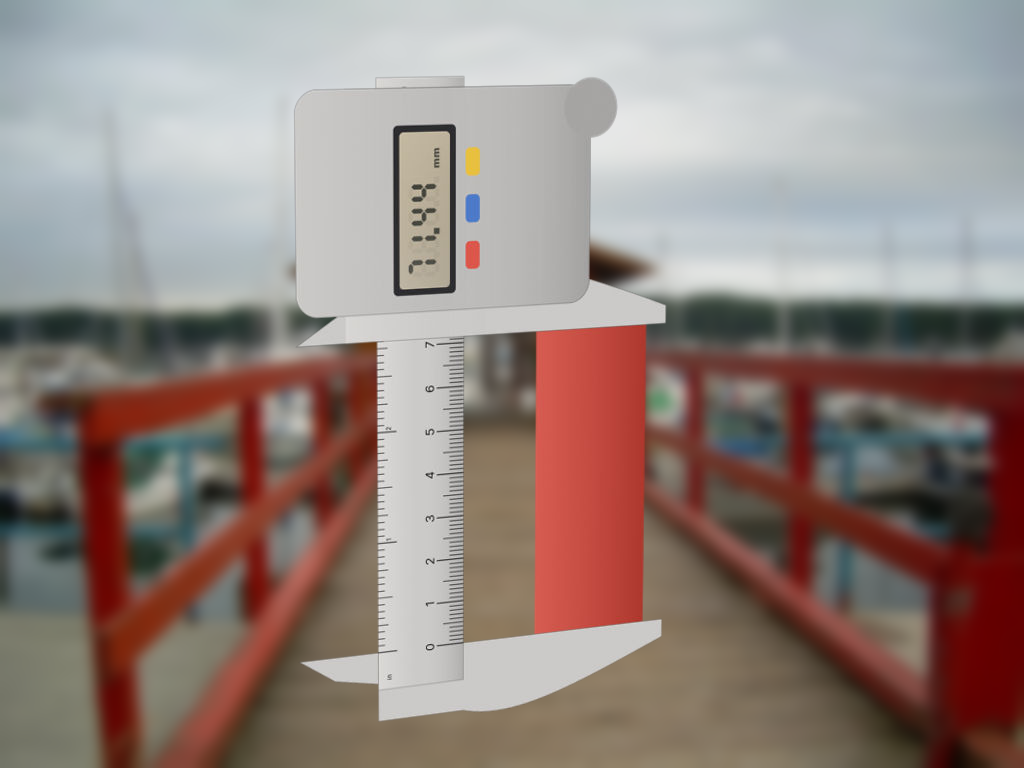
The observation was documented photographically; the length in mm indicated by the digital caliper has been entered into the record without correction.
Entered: 71.44 mm
